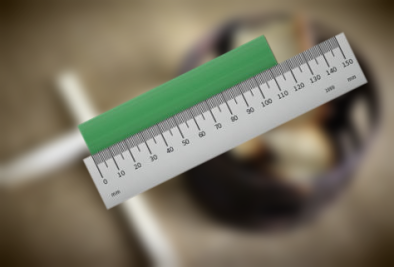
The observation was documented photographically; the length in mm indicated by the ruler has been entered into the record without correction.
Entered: 115 mm
